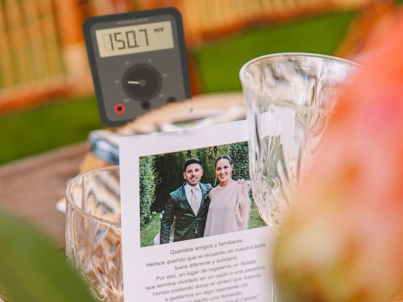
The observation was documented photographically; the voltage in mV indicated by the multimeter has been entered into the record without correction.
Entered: 150.7 mV
